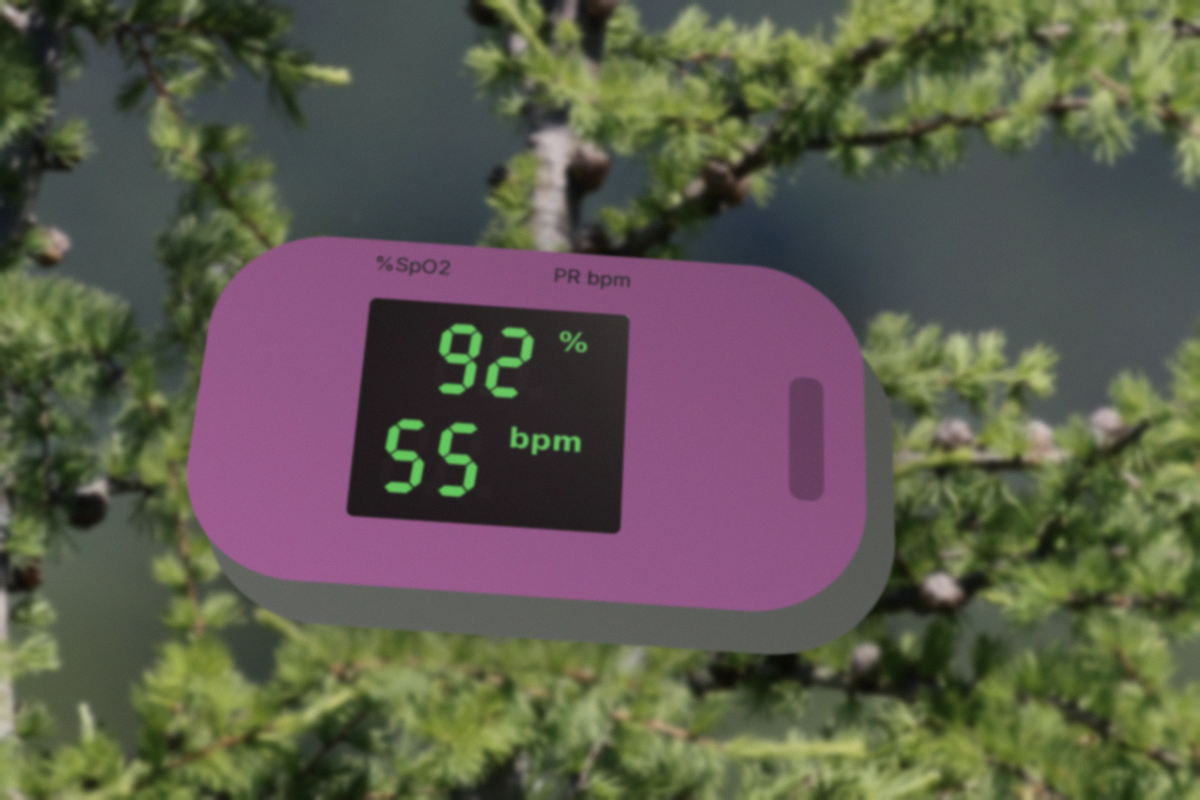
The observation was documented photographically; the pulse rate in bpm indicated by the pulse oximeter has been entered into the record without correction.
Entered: 55 bpm
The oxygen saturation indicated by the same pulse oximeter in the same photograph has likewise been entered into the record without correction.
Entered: 92 %
